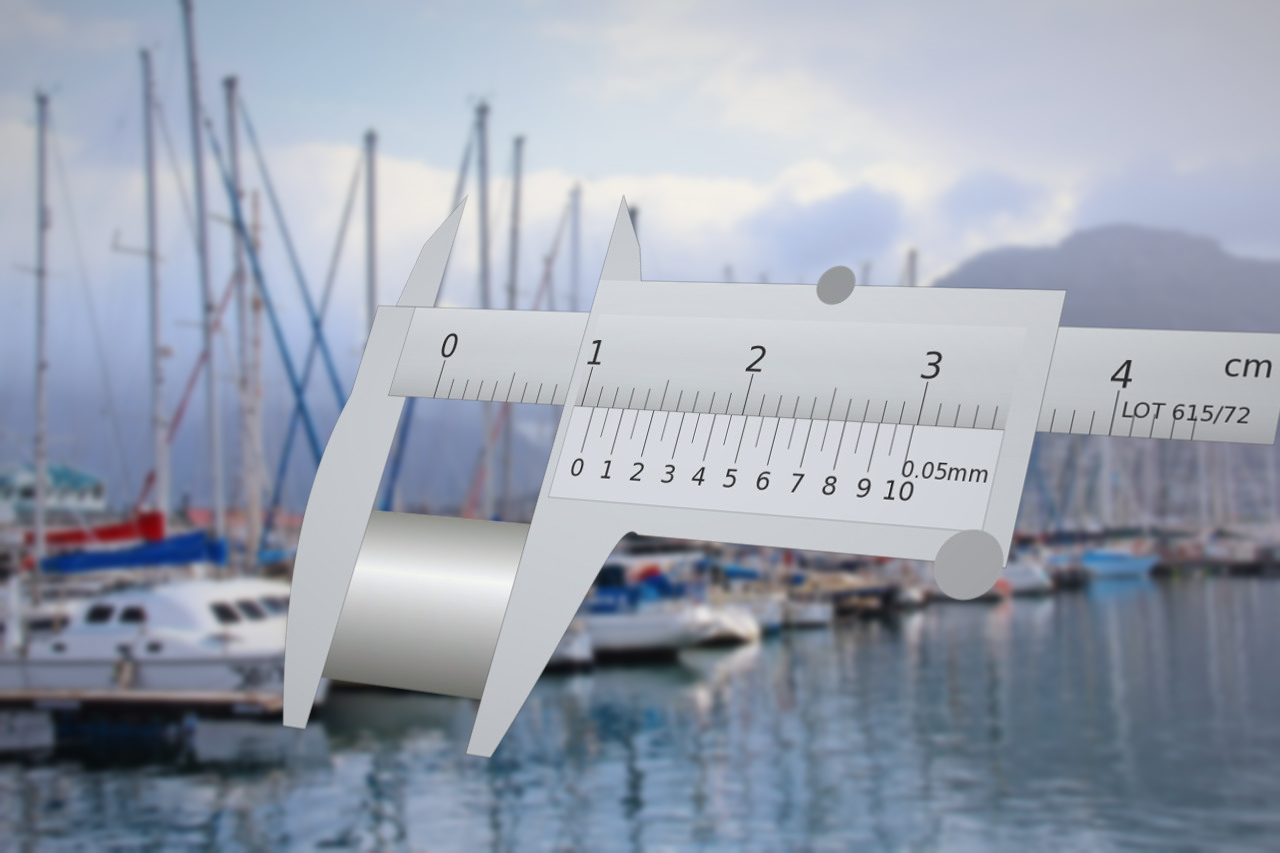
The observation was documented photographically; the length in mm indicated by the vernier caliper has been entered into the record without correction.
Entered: 10.8 mm
